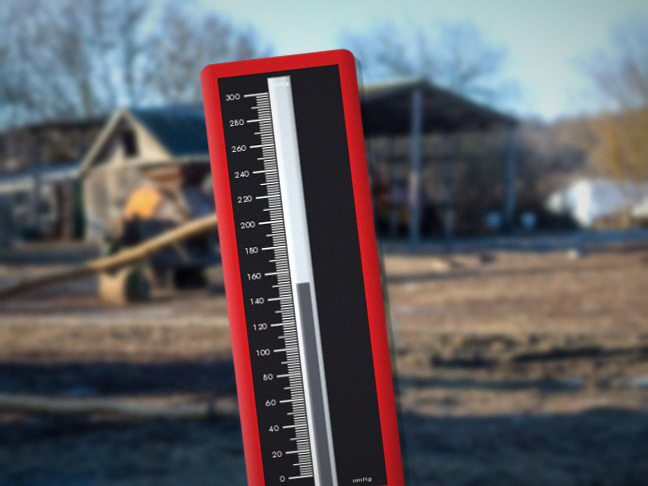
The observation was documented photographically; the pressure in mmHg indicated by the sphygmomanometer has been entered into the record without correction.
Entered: 150 mmHg
